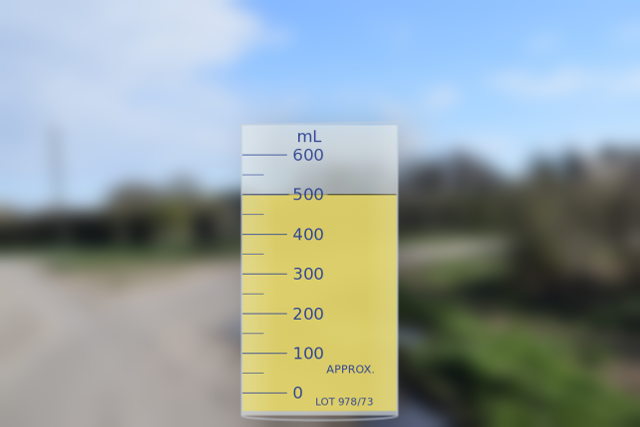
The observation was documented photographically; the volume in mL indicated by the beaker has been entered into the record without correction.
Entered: 500 mL
